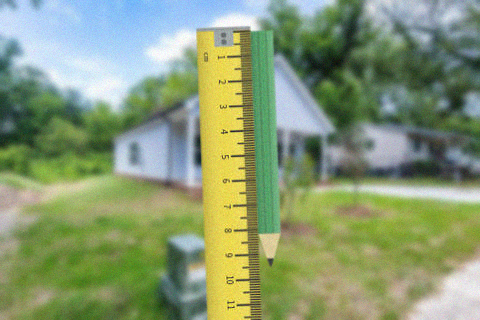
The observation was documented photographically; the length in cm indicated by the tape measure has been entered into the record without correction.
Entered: 9.5 cm
